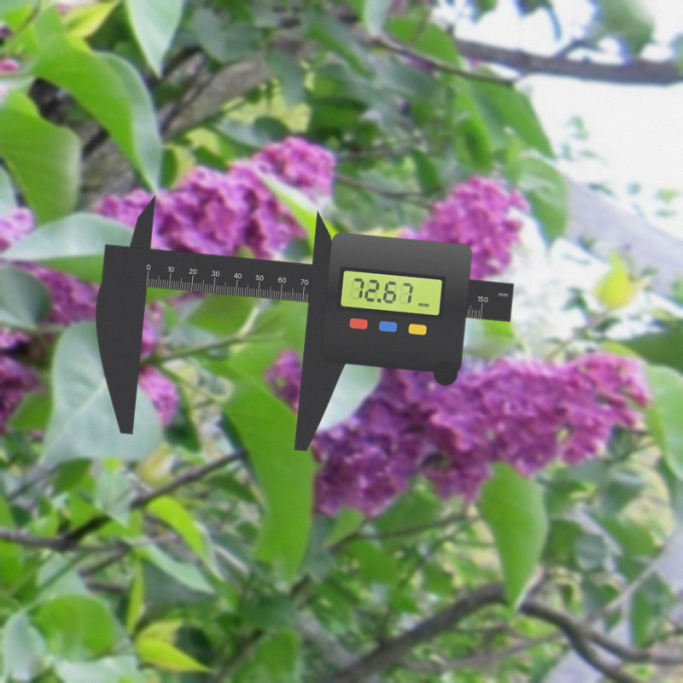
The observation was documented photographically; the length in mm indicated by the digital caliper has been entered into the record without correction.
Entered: 72.67 mm
